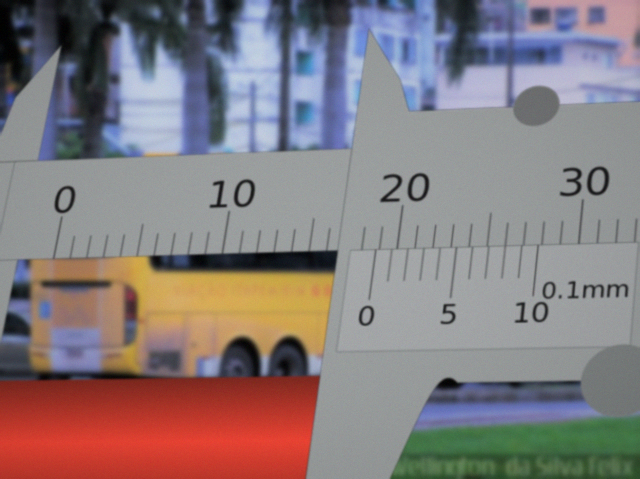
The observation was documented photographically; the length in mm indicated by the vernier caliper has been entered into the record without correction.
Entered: 18.8 mm
